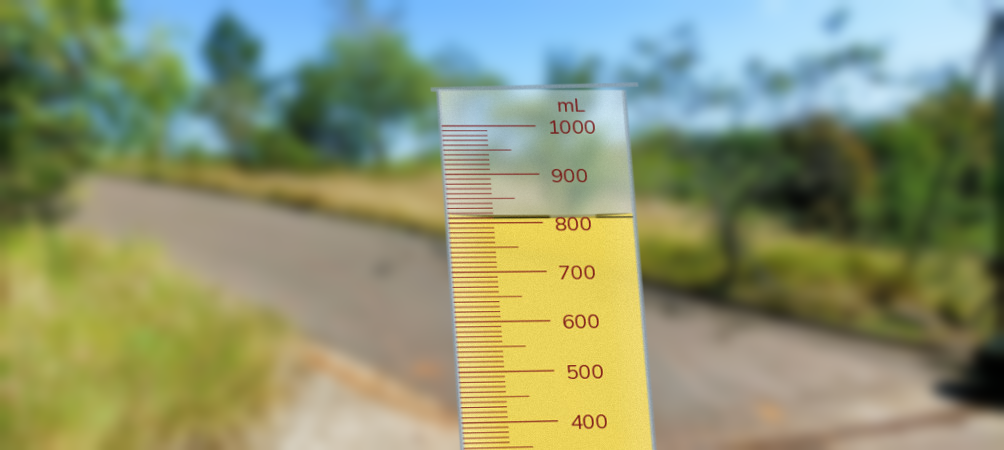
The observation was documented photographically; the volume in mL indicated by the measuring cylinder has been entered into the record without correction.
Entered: 810 mL
